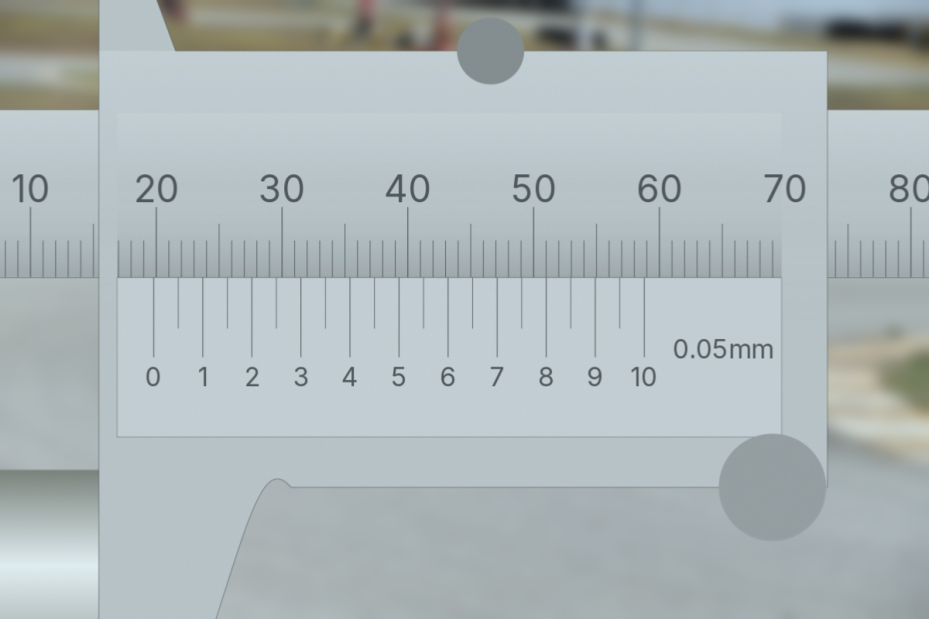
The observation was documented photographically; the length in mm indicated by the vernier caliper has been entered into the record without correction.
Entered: 19.8 mm
